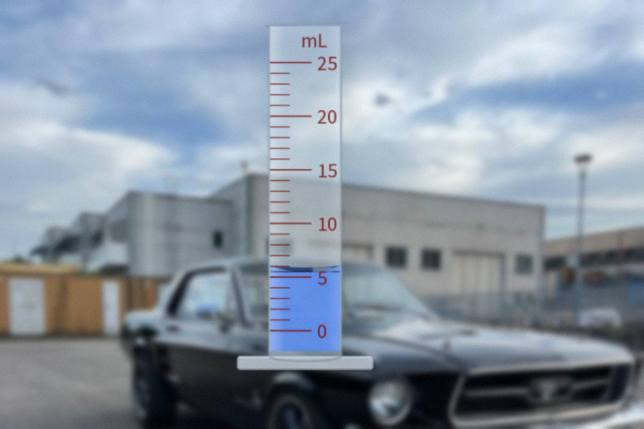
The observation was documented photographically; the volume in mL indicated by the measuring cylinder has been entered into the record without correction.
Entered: 5.5 mL
